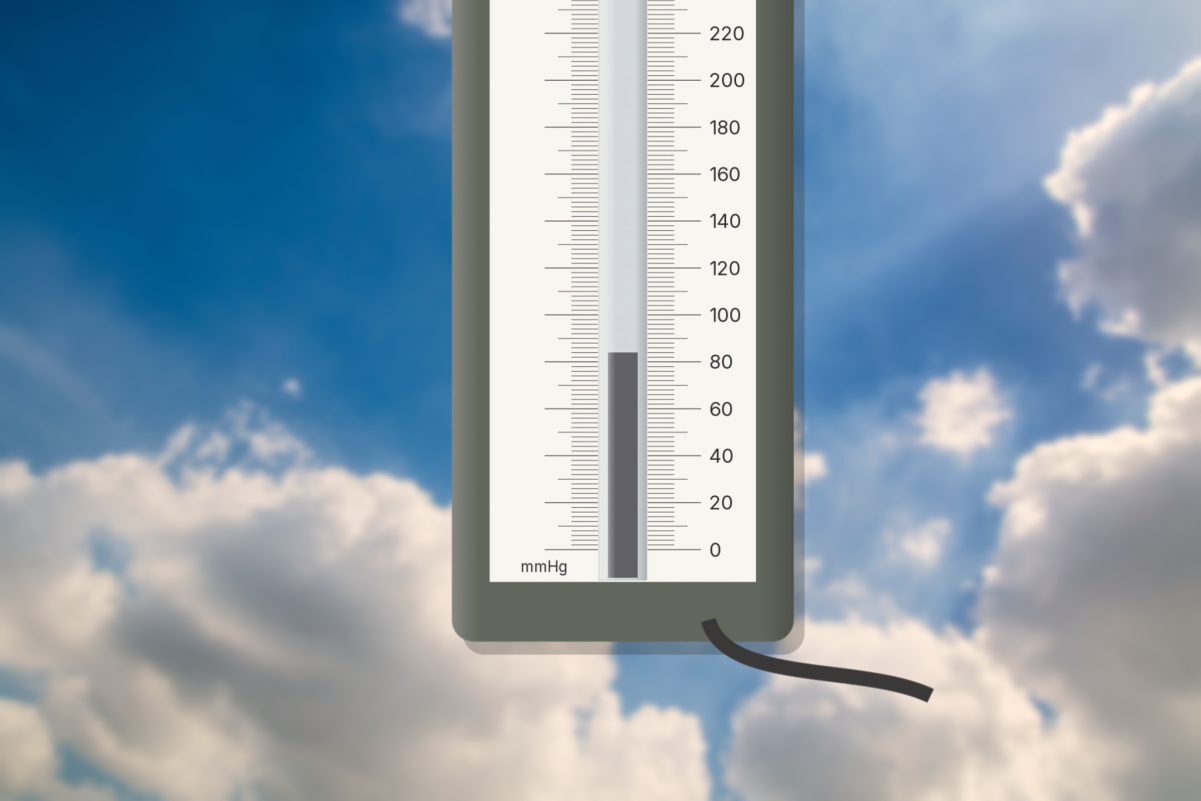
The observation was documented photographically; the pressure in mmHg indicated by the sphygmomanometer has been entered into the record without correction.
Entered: 84 mmHg
